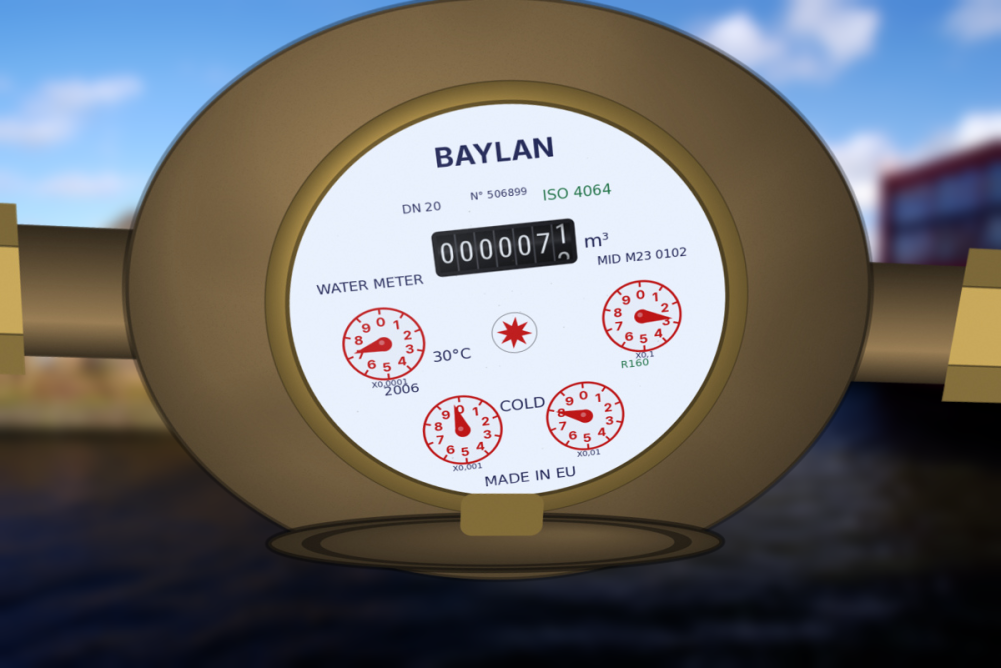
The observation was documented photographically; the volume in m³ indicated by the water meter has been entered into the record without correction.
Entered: 71.2797 m³
